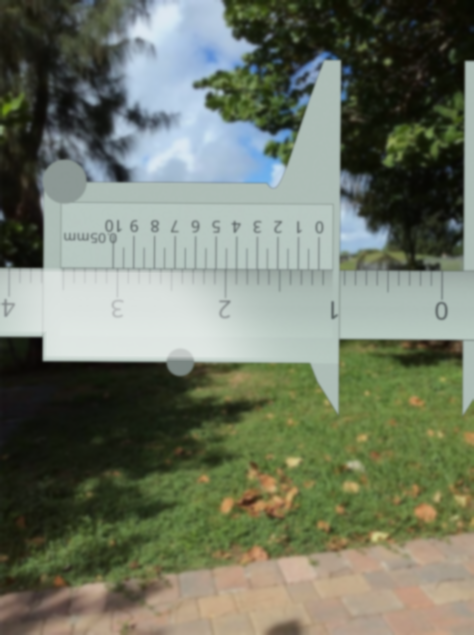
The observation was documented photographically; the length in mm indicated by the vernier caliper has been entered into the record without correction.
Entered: 11.4 mm
